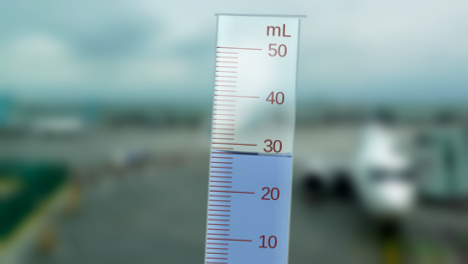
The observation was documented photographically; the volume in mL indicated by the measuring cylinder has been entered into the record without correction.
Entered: 28 mL
